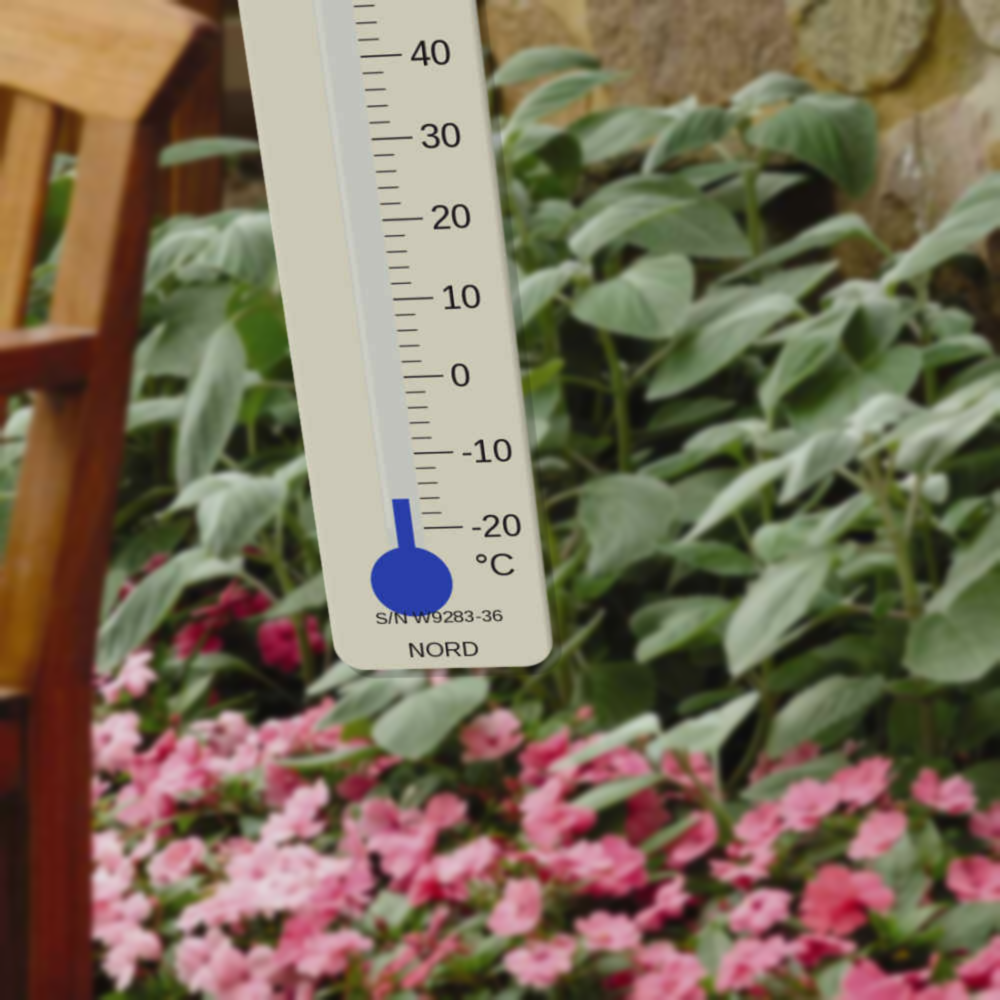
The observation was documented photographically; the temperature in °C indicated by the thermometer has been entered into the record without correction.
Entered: -16 °C
